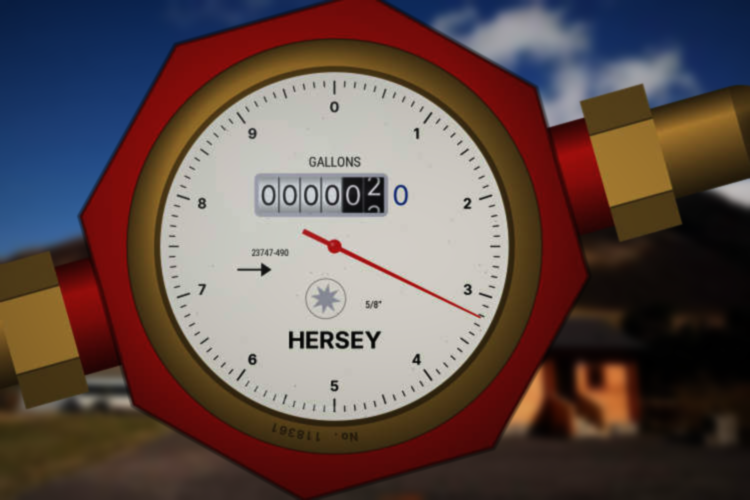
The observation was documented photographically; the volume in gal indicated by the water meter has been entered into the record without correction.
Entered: 23.2 gal
